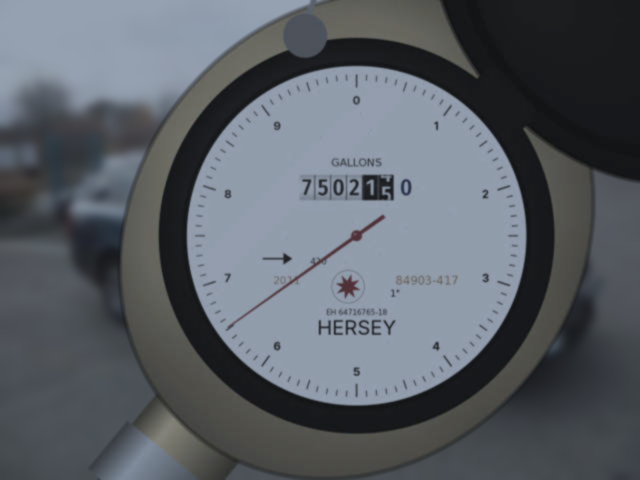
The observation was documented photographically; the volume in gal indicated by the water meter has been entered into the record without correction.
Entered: 7502146.5 gal
